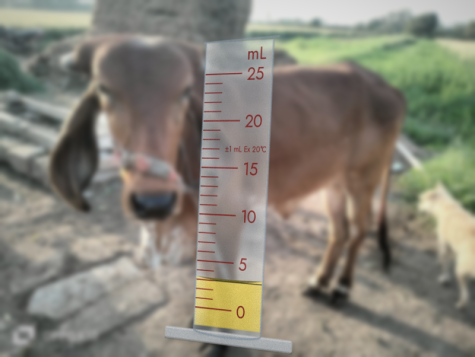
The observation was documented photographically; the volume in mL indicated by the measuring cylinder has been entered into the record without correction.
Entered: 3 mL
